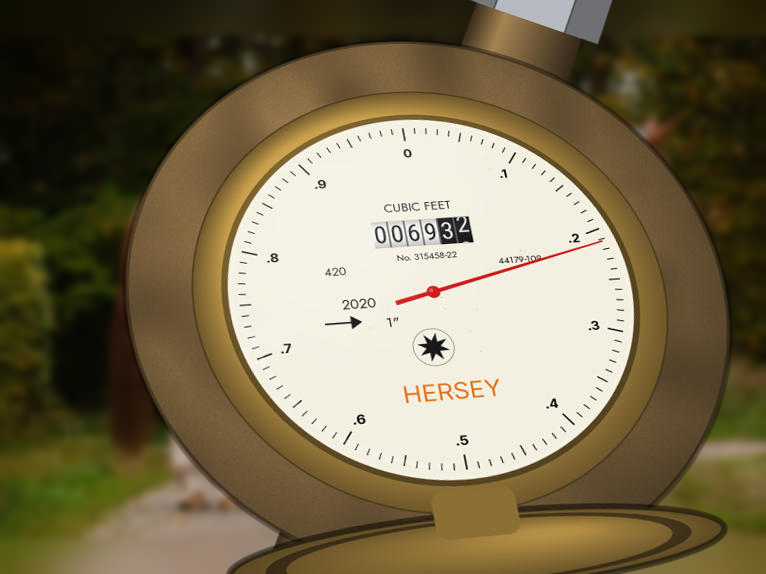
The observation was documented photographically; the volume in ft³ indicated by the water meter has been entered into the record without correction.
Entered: 6932.21 ft³
